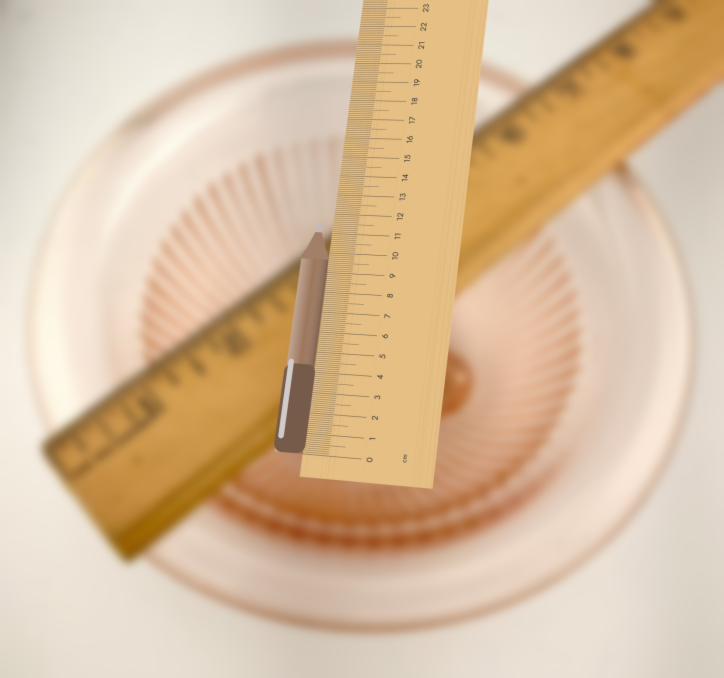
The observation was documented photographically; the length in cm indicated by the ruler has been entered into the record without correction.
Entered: 11.5 cm
